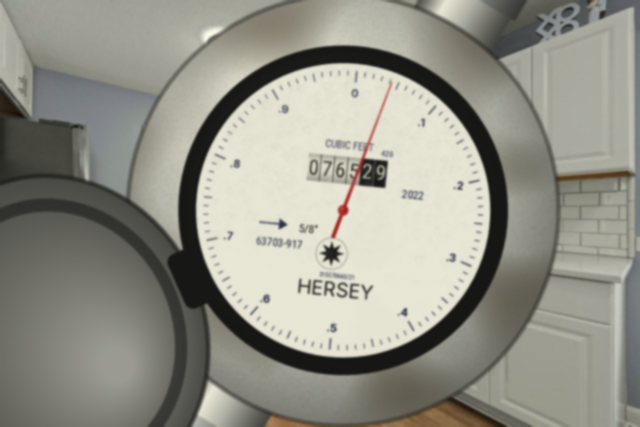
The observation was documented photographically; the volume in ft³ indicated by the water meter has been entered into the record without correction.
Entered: 76529.04 ft³
